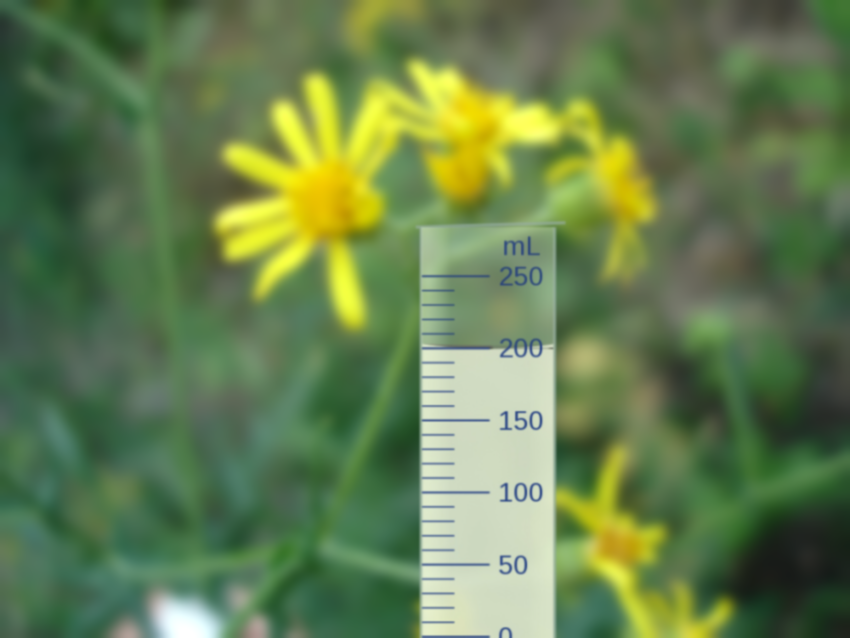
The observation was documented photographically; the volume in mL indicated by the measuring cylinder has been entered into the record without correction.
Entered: 200 mL
